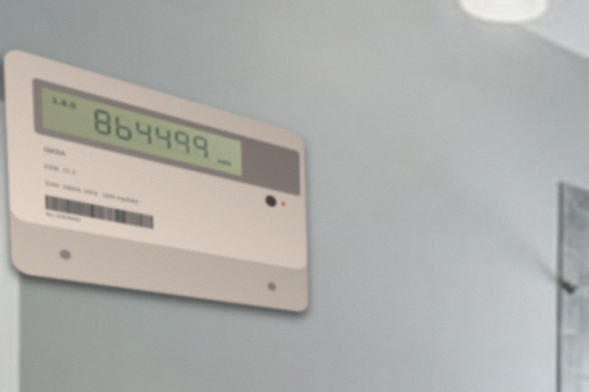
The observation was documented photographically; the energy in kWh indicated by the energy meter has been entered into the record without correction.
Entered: 864499 kWh
